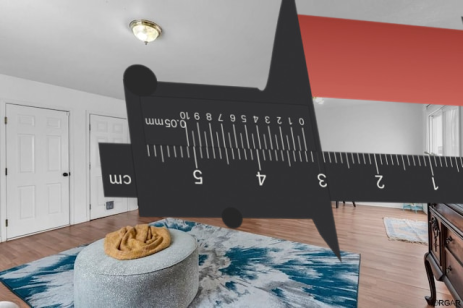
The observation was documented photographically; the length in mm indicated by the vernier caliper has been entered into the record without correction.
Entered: 31.8 mm
